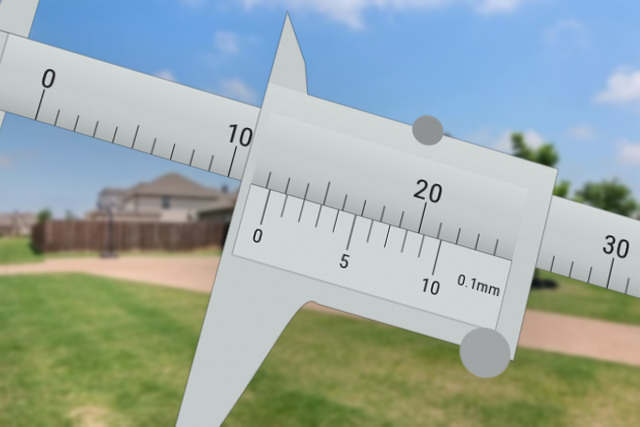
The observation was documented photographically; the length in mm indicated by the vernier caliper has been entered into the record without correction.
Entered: 12.2 mm
